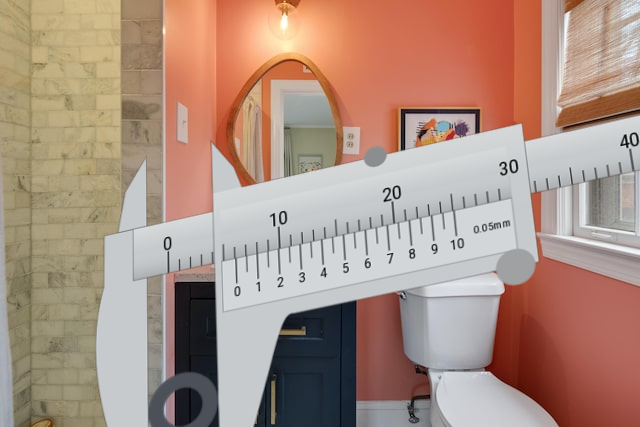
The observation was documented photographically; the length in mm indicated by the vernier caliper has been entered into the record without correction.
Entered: 6.1 mm
